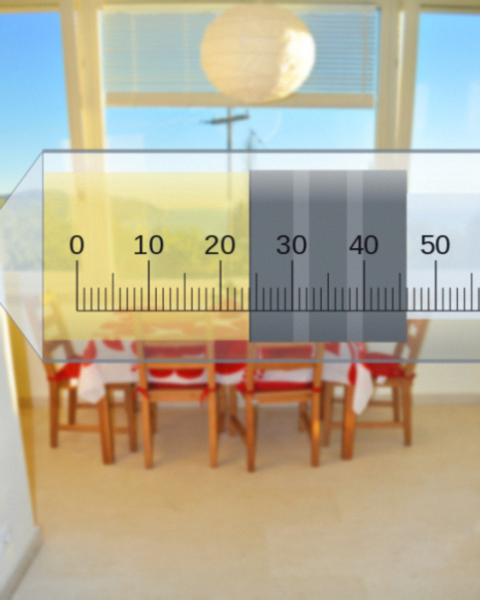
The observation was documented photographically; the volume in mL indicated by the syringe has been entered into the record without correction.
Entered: 24 mL
